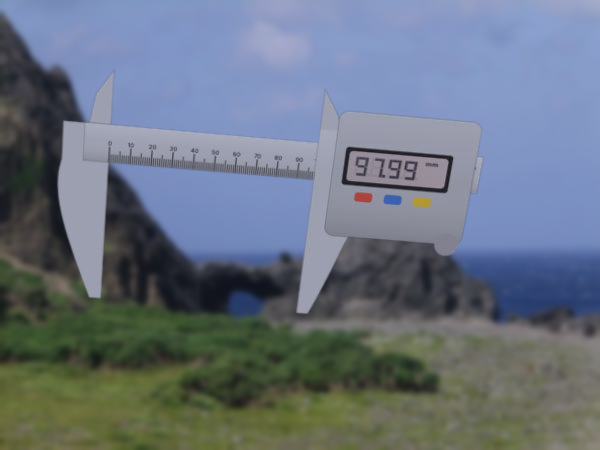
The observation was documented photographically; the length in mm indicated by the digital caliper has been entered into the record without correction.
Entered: 97.99 mm
